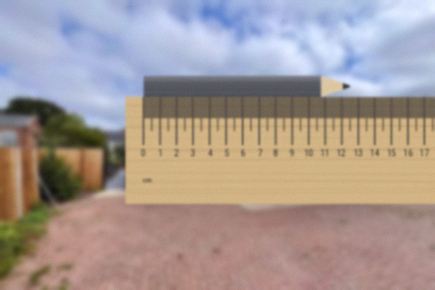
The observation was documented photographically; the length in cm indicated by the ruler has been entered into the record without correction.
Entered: 12.5 cm
